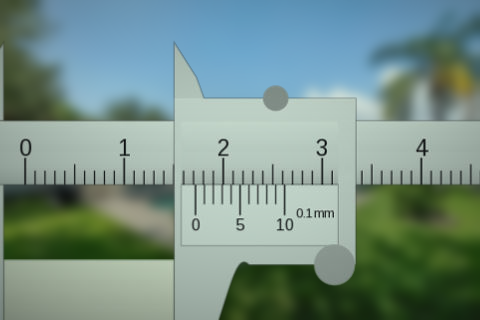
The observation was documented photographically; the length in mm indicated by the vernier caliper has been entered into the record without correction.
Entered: 17.2 mm
